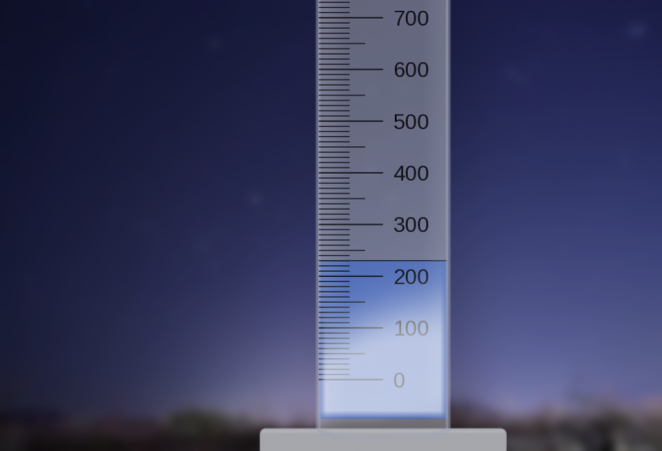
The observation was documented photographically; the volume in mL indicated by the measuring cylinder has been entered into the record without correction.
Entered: 230 mL
